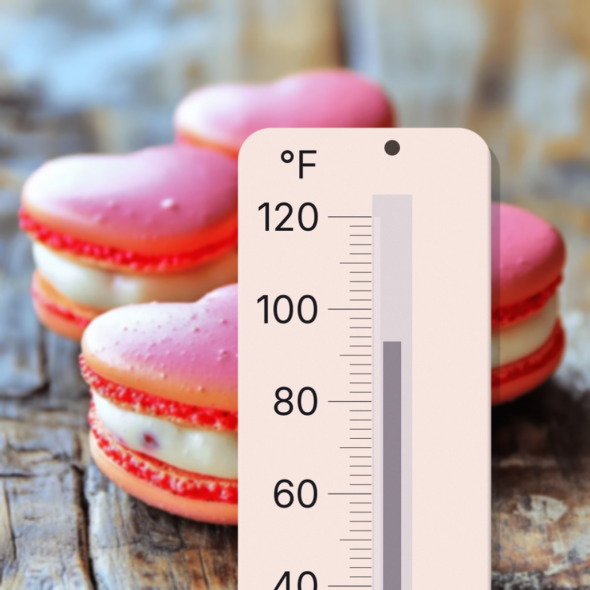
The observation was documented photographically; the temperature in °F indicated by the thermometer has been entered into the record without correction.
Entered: 93 °F
